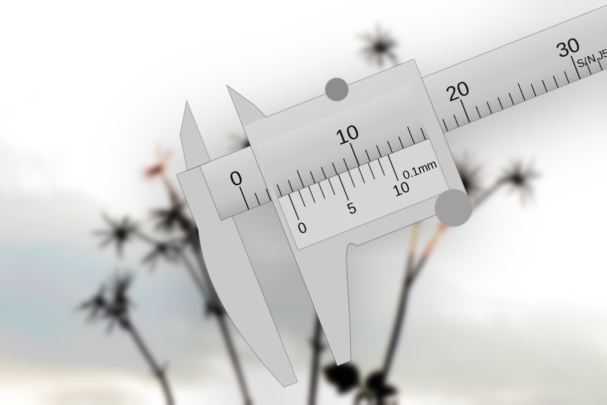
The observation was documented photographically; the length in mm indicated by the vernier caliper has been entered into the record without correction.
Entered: 3.6 mm
